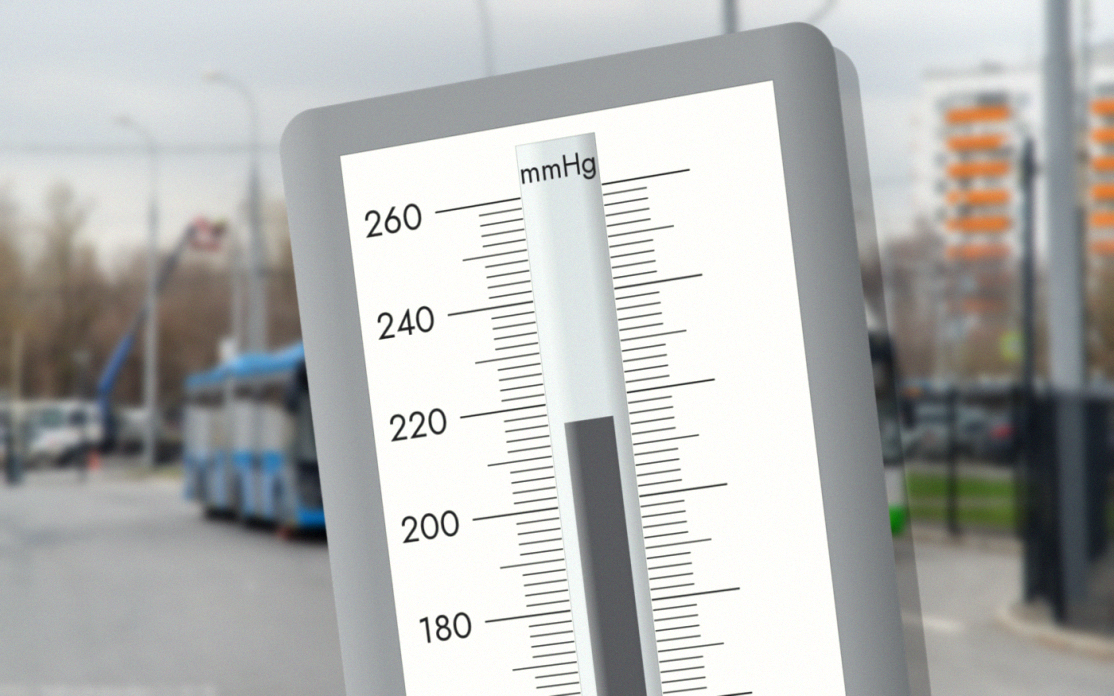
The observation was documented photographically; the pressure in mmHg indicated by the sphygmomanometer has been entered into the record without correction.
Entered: 216 mmHg
